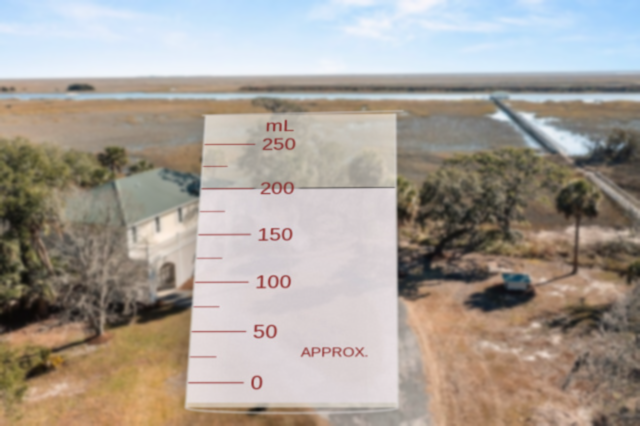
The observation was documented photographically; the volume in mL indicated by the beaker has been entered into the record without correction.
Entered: 200 mL
